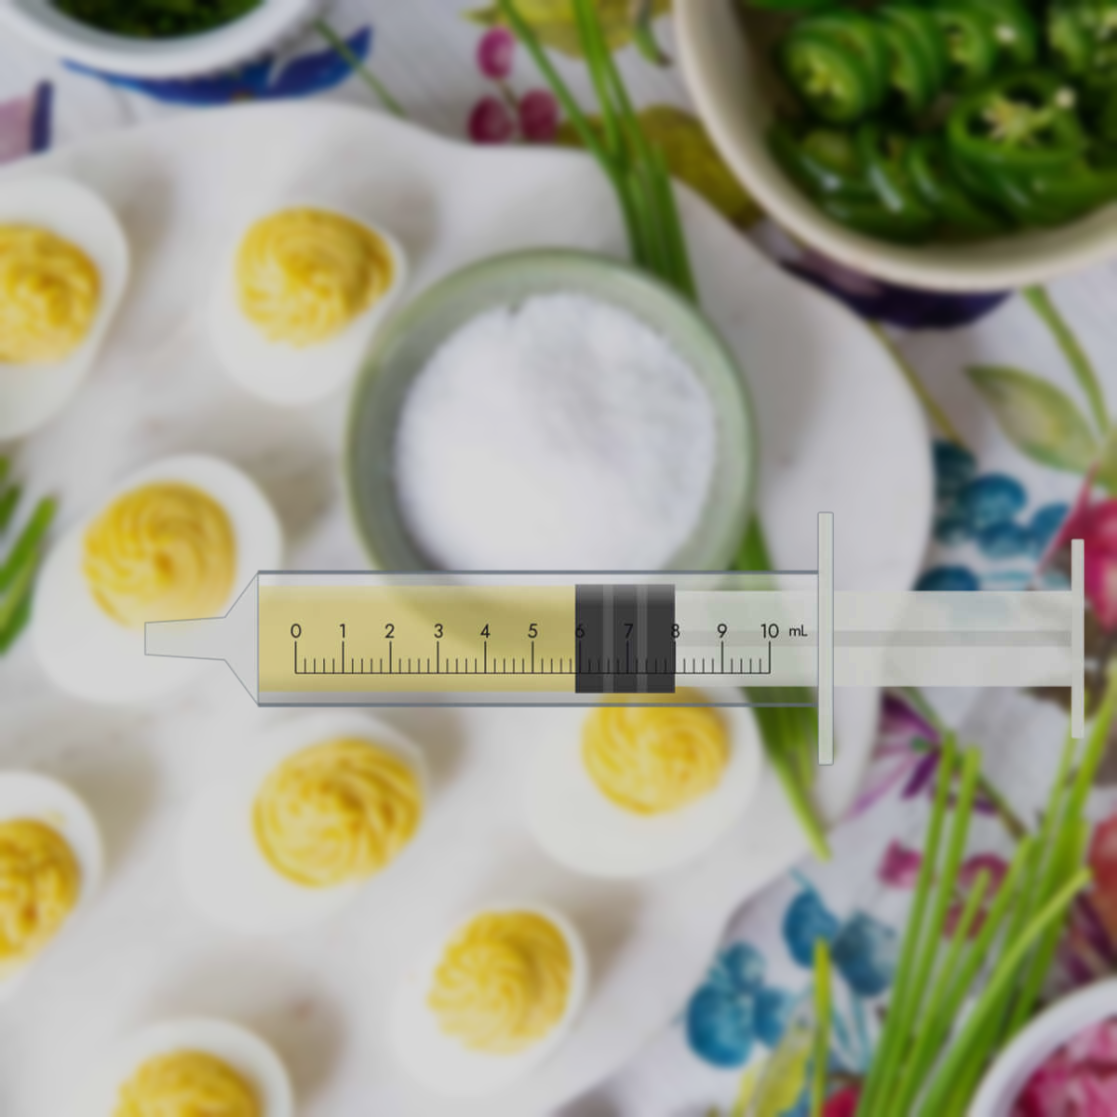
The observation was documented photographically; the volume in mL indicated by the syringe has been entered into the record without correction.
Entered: 5.9 mL
